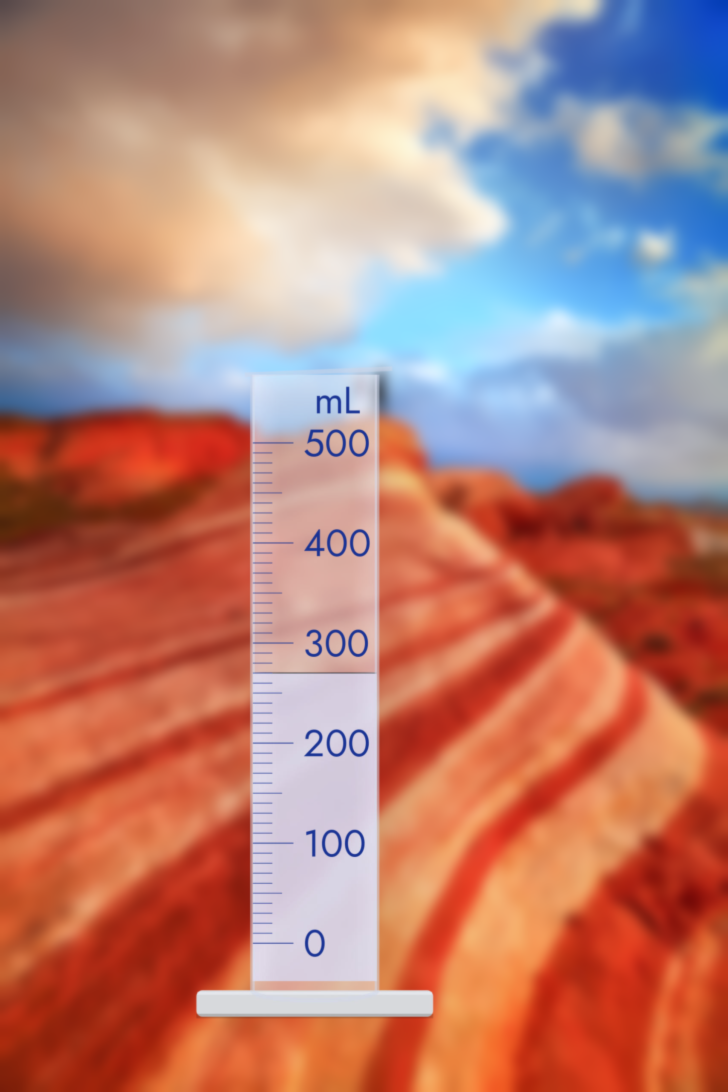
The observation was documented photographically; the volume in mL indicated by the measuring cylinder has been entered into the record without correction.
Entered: 270 mL
